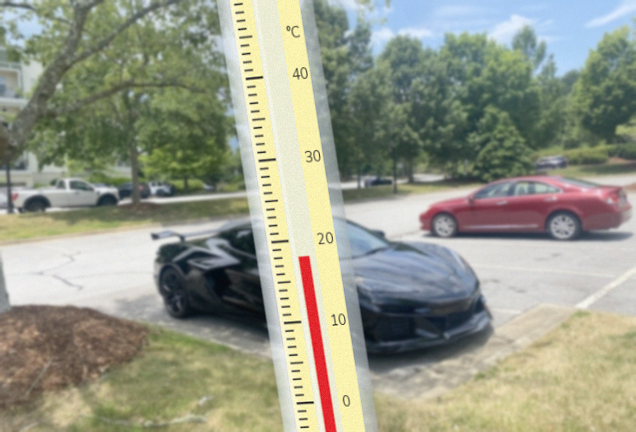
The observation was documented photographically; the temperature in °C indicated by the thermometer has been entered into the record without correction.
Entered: 18 °C
